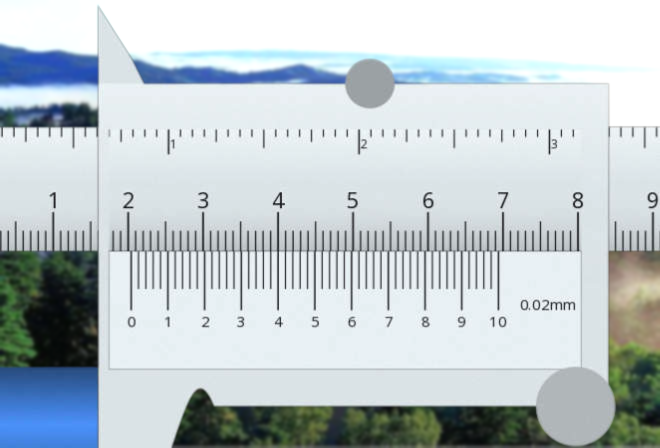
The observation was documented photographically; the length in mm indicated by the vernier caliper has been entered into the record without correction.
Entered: 20.4 mm
